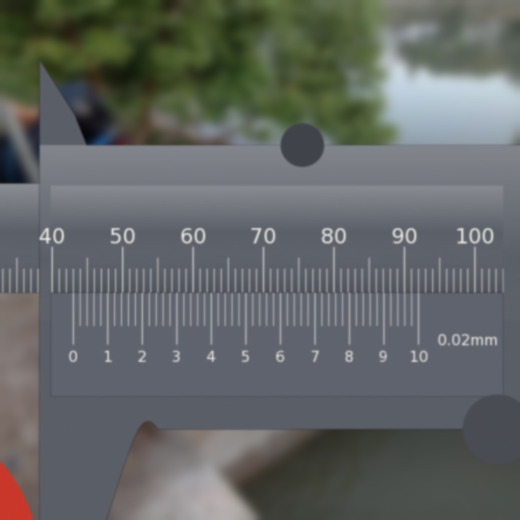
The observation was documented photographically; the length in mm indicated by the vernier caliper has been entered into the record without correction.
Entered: 43.0 mm
